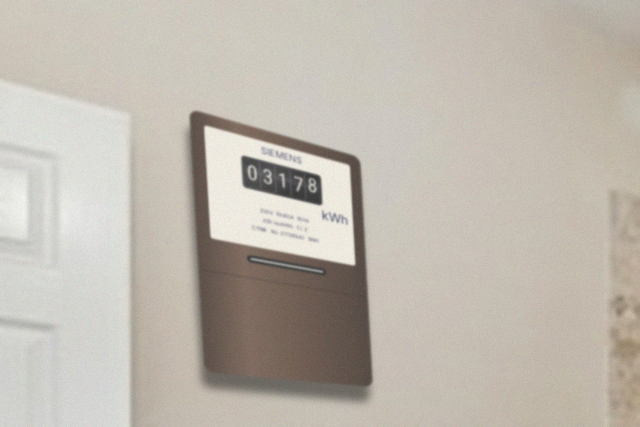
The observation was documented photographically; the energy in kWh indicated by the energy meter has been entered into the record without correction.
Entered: 3178 kWh
